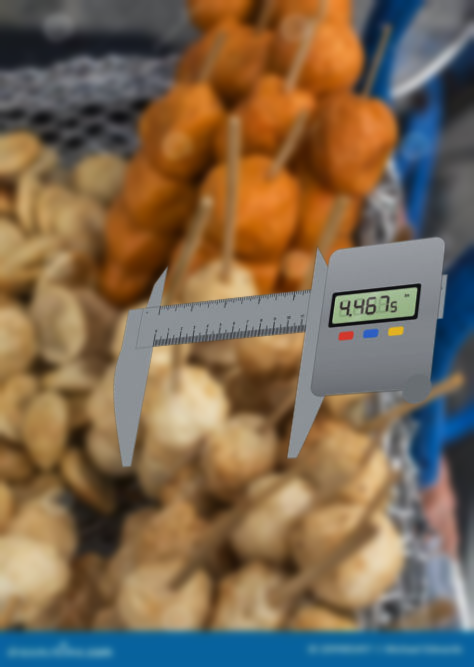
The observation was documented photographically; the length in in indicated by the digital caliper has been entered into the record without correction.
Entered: 4.4675 in
